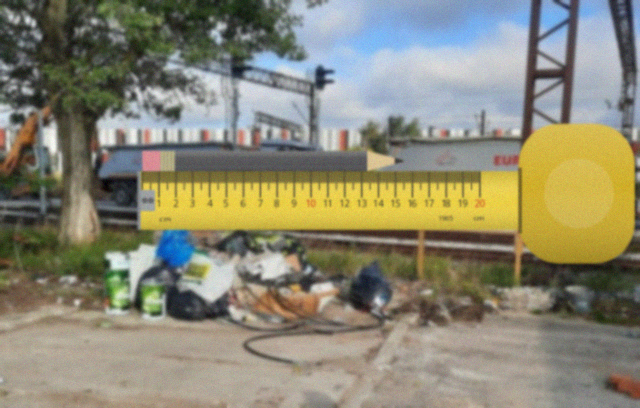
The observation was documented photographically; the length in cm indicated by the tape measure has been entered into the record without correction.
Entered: 15.5 cm
